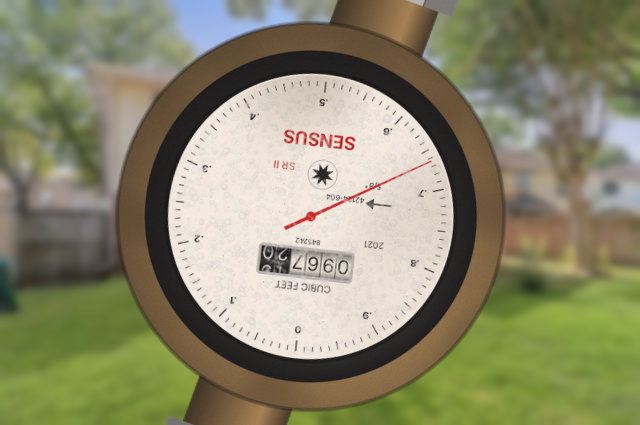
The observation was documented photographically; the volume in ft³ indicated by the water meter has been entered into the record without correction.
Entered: 96719.66 ft³
